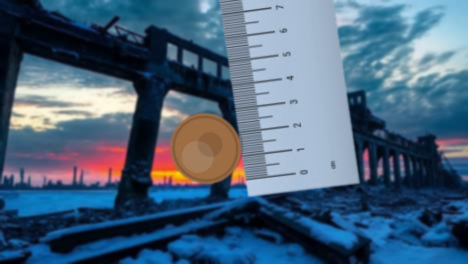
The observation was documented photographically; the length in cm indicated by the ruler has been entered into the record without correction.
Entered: 3 cm
